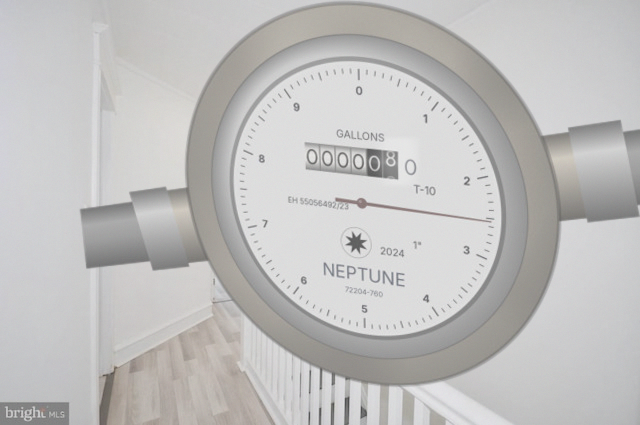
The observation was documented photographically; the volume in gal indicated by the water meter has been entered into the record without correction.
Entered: 82.5 gal
